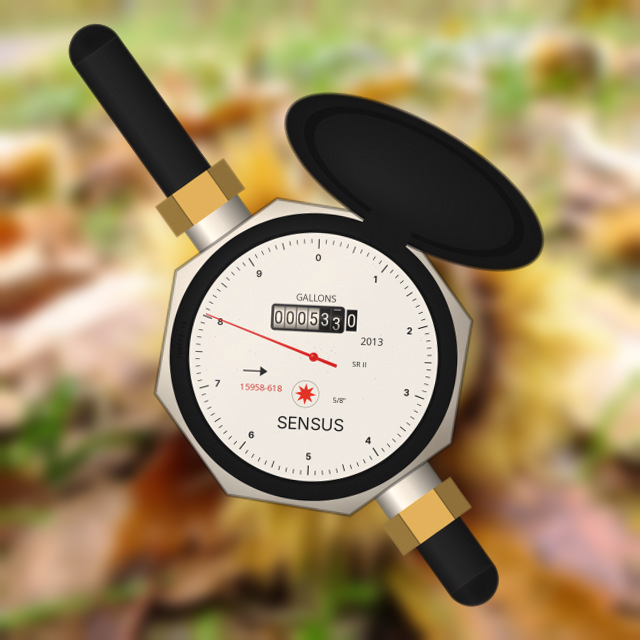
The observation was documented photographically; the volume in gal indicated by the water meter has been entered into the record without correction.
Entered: 5328.0 gal
